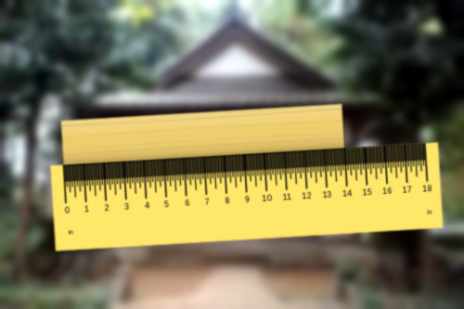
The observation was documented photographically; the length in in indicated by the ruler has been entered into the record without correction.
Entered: 14 in
